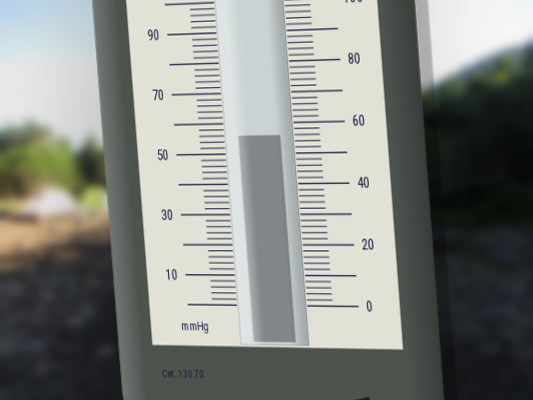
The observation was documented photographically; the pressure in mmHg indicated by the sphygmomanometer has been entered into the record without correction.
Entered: 56 mmHg
